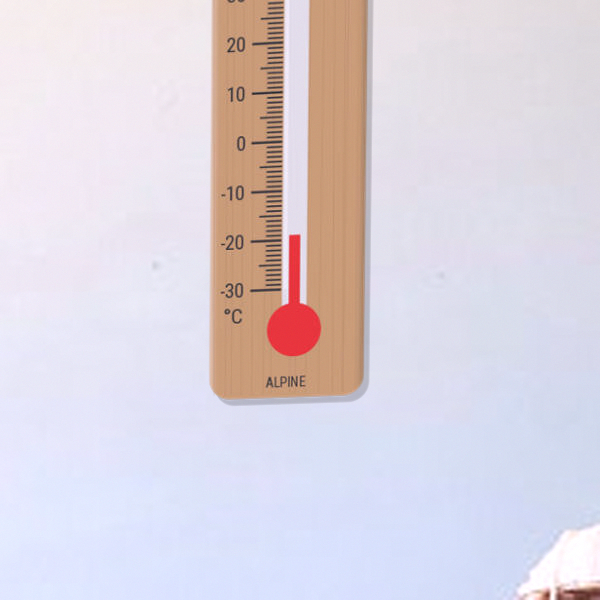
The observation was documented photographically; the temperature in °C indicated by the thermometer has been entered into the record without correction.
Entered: -19 °C
